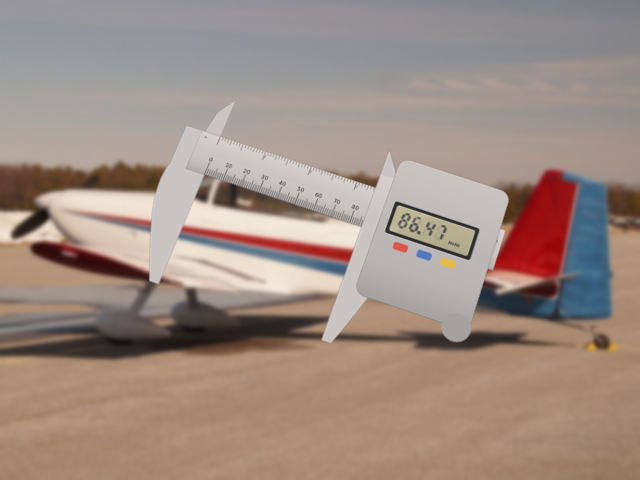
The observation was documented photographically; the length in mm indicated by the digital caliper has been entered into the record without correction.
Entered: 86.47 mm
